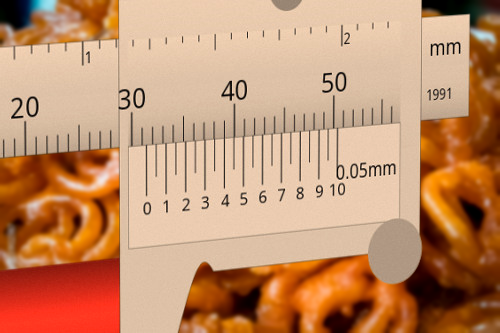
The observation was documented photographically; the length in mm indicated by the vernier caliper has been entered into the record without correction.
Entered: 31.4 mm
